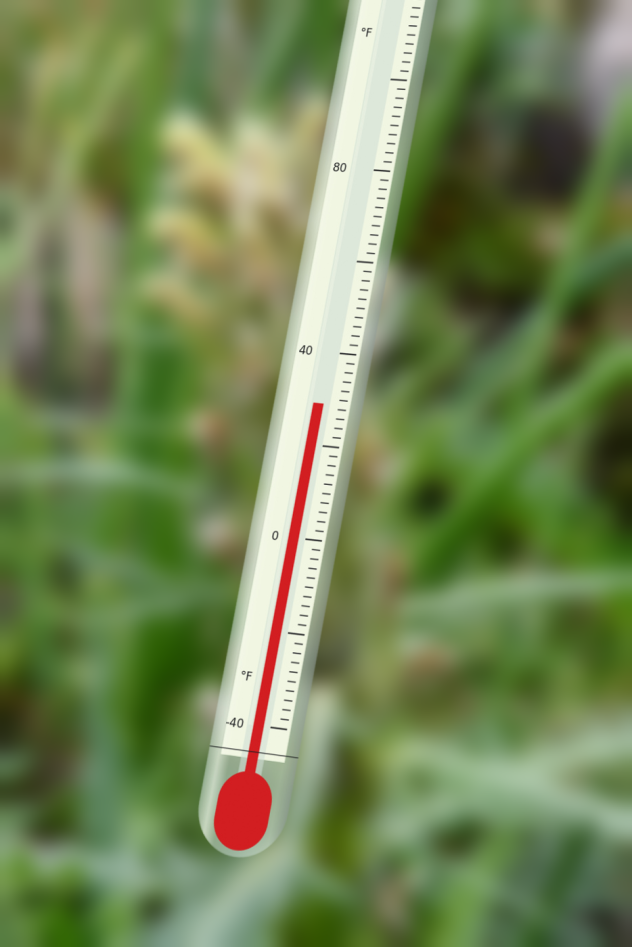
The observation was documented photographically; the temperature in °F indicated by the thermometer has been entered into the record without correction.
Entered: 29 °F
